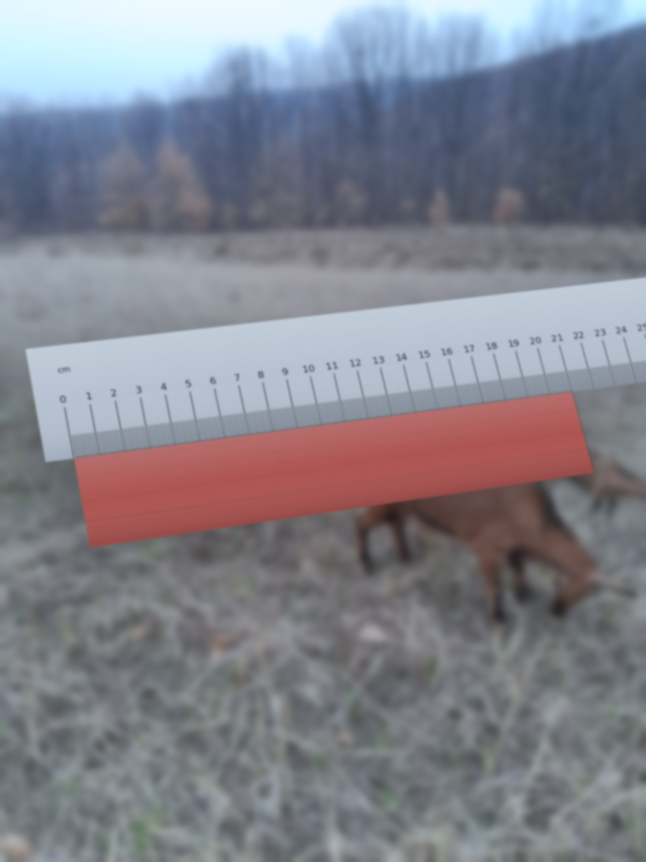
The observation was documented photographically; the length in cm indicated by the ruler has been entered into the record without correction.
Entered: 21 cm
